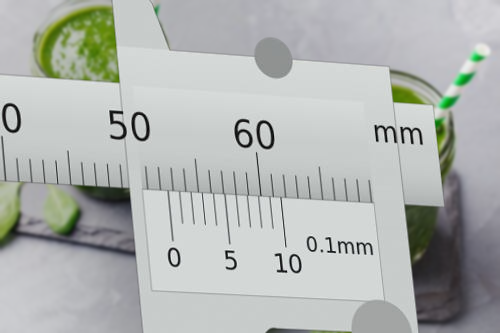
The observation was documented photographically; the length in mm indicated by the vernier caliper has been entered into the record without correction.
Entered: 52.6 mm
